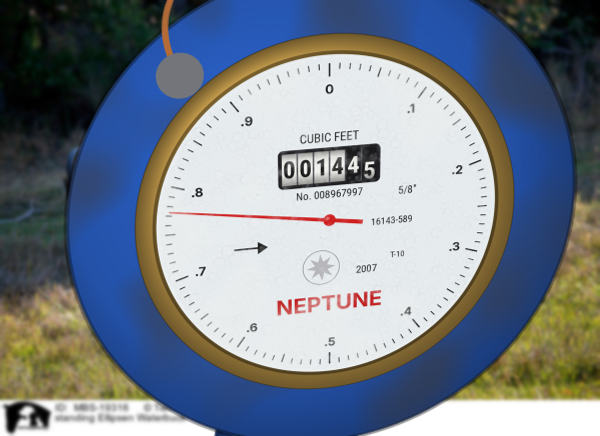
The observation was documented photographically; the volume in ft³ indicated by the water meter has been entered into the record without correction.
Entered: 1444.77 ft³
